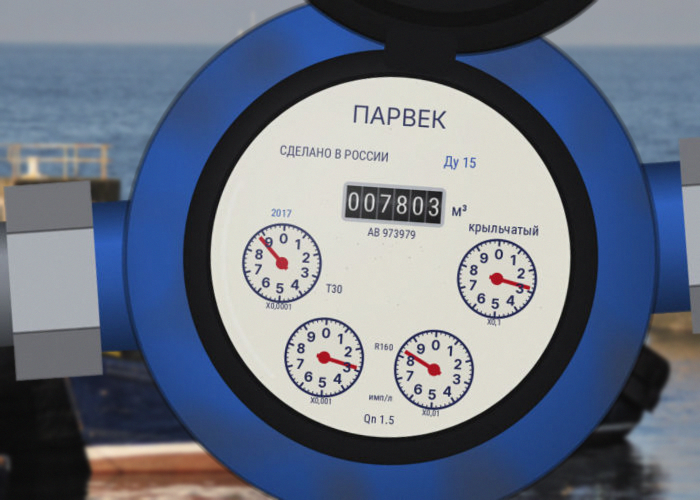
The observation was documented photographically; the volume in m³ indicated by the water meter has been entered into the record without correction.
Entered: 7803.2828 m³
